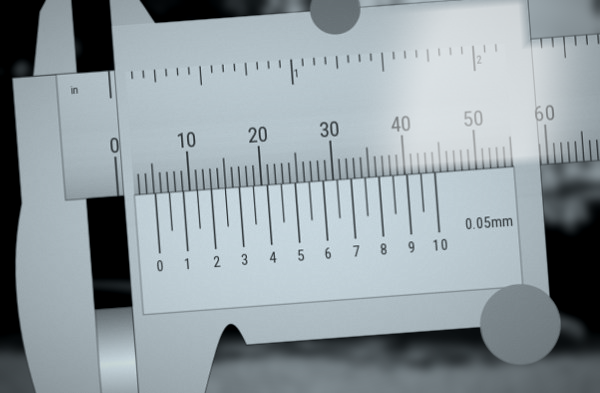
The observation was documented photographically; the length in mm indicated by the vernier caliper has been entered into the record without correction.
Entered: 5.2 mm
